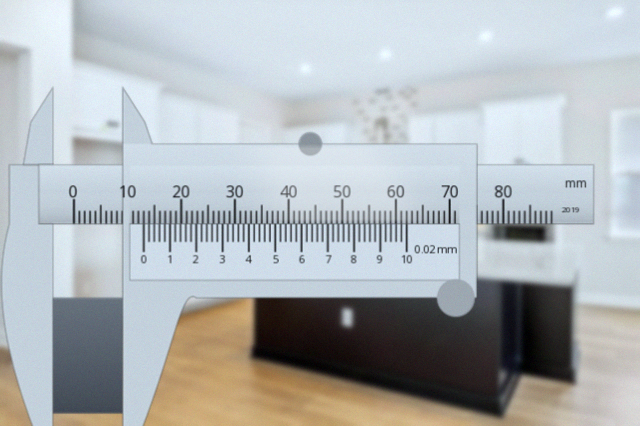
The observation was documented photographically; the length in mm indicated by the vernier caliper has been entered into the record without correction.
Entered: 13.0 mm
